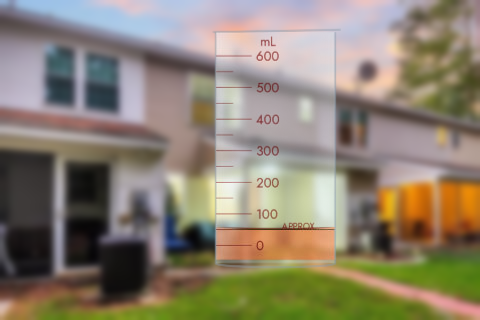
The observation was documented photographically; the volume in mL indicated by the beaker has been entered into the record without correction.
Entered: 50 mL
